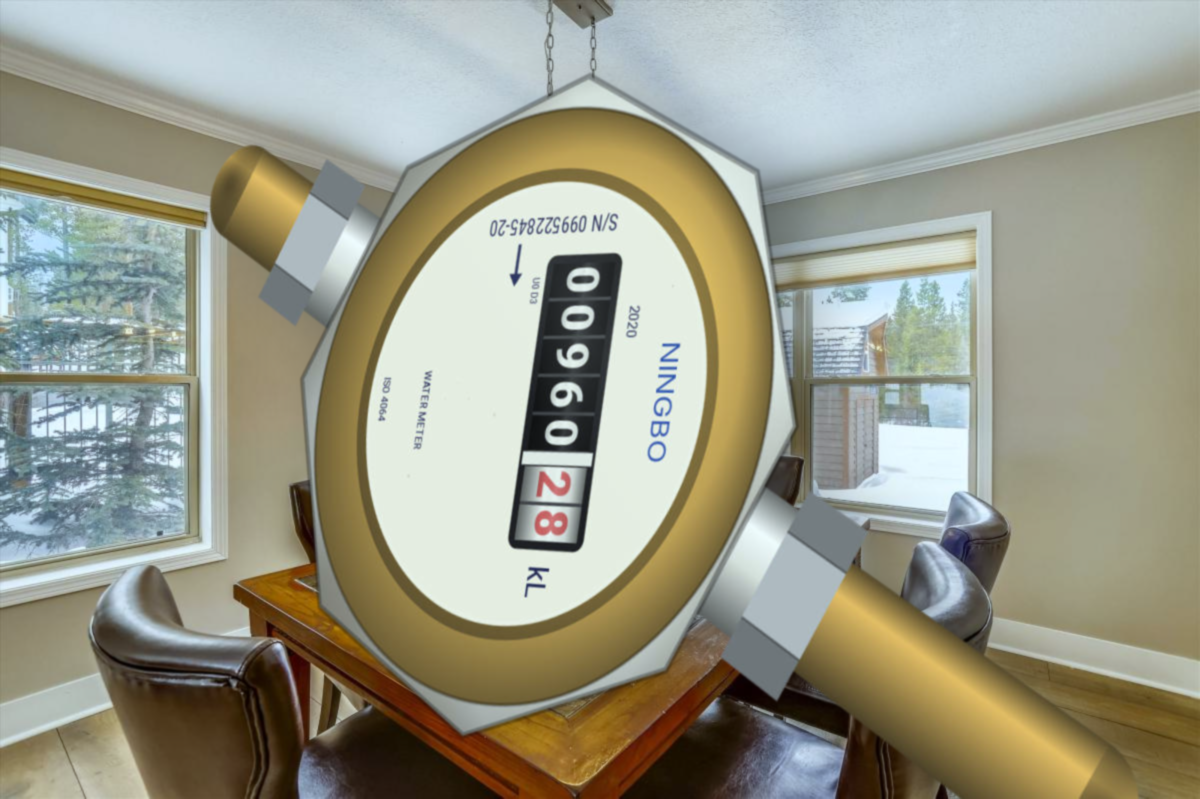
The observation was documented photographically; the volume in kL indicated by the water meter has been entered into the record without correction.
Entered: 960.28 kL
